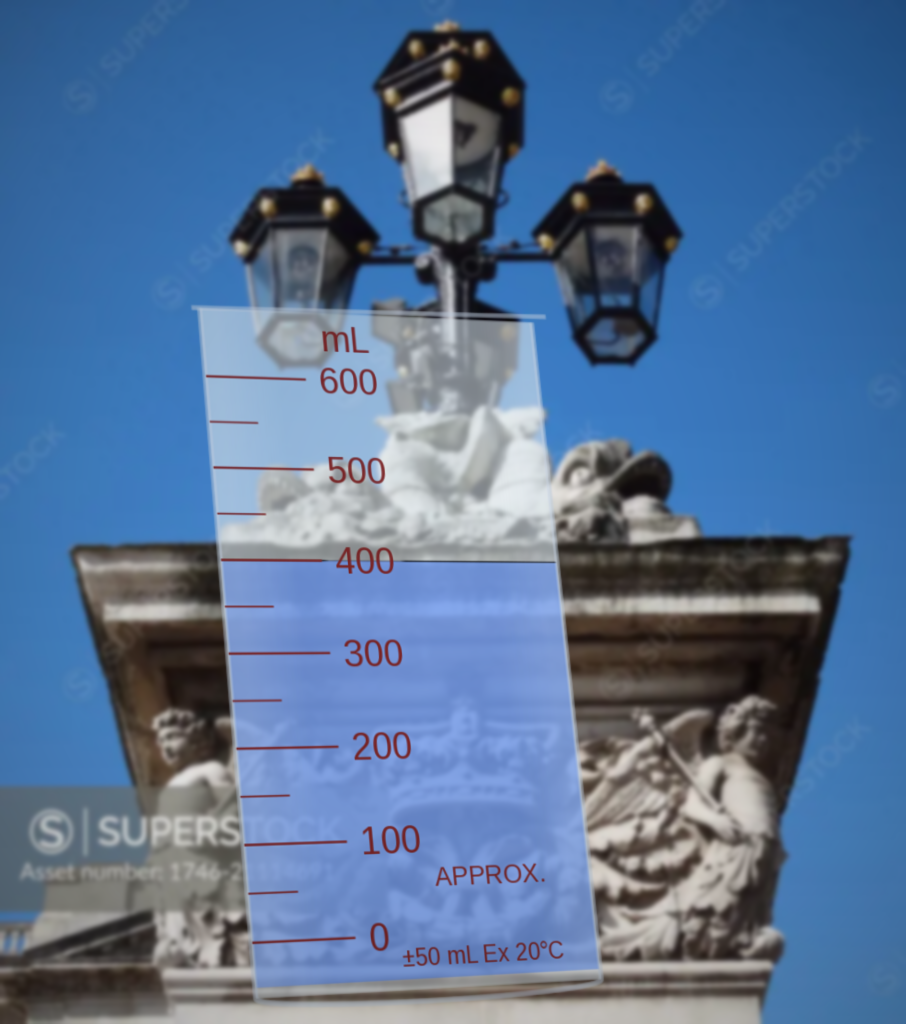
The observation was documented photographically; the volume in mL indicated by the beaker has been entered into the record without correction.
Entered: 400 mL
